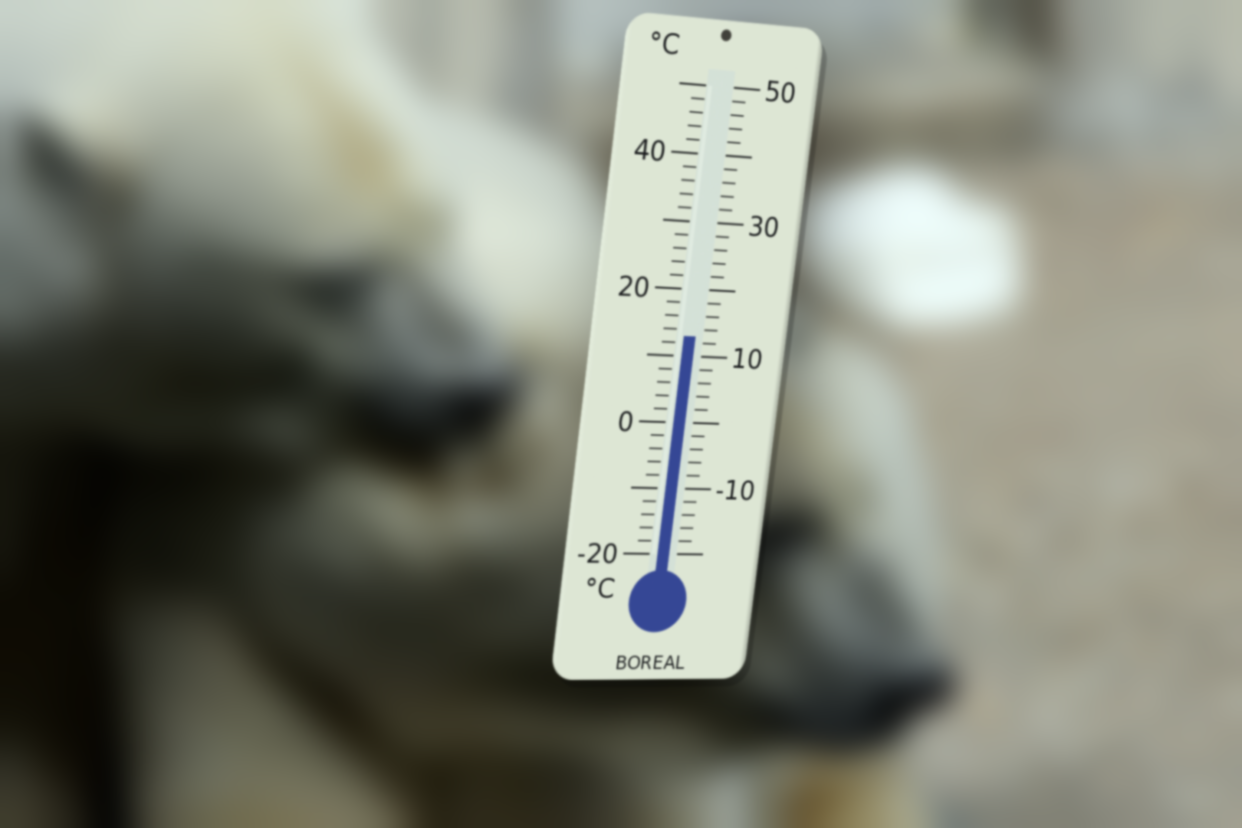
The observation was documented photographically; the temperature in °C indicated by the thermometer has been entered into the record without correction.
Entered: 13 °C
